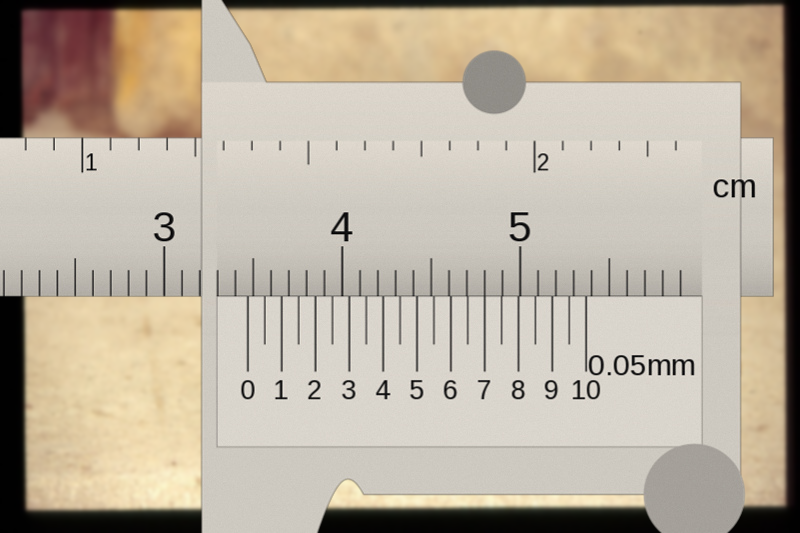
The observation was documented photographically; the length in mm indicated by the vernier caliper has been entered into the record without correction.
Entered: 34.7 mm
